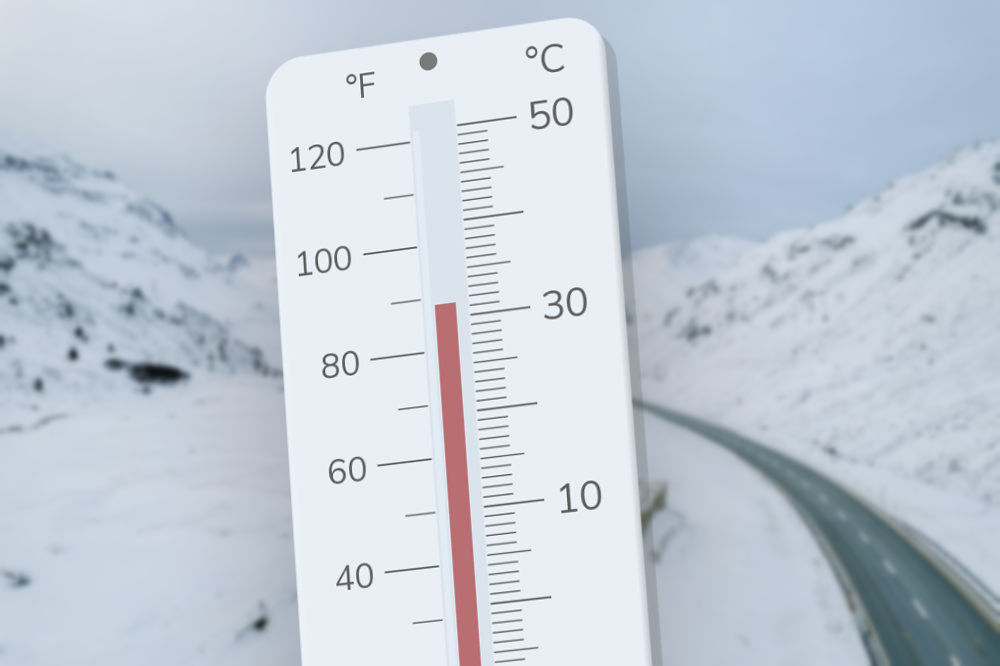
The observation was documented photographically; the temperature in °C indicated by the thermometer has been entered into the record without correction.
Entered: 31.5 °C
